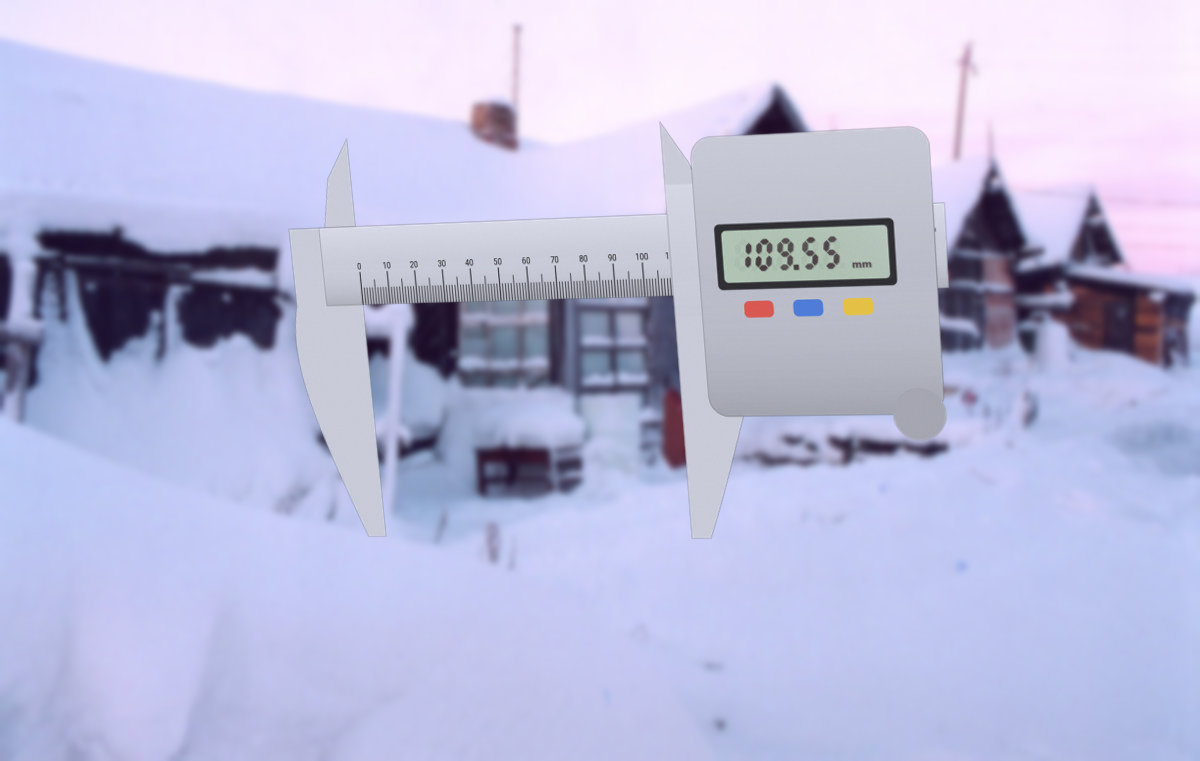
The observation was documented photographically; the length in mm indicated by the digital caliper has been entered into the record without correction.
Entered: 109.55 mm
